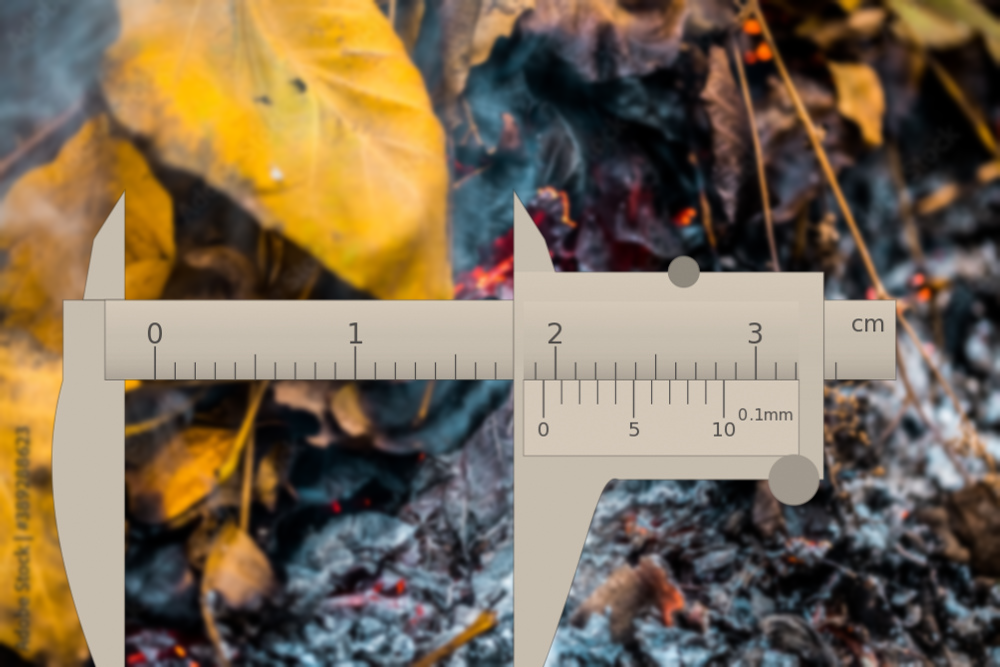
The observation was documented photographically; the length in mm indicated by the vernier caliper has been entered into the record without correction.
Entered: 19.4 mm
